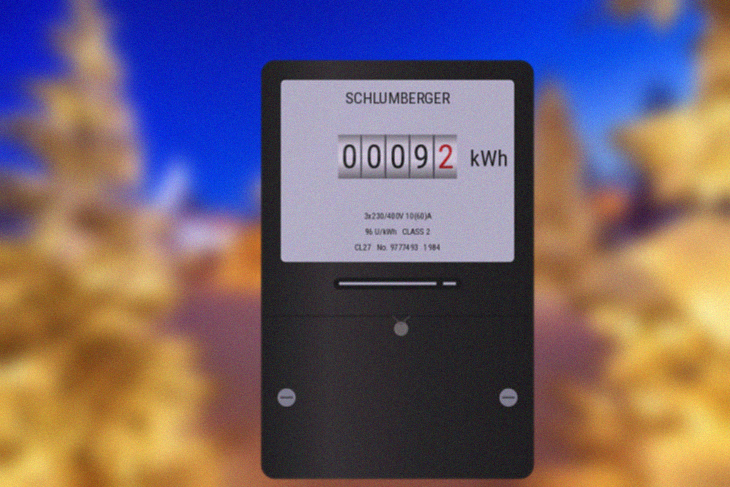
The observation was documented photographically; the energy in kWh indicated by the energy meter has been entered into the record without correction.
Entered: 9.2 kWh
